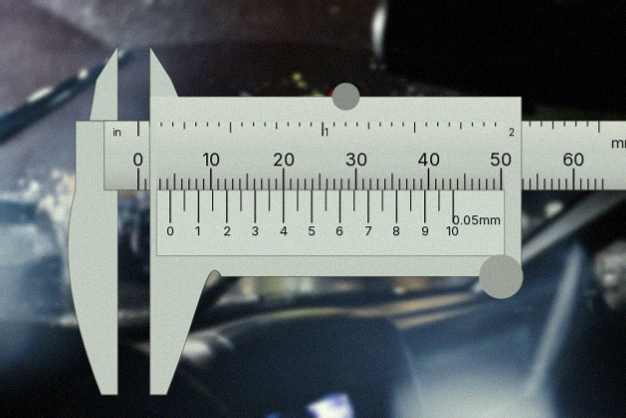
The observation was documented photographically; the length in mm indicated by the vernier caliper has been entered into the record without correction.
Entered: 4.4 mm
